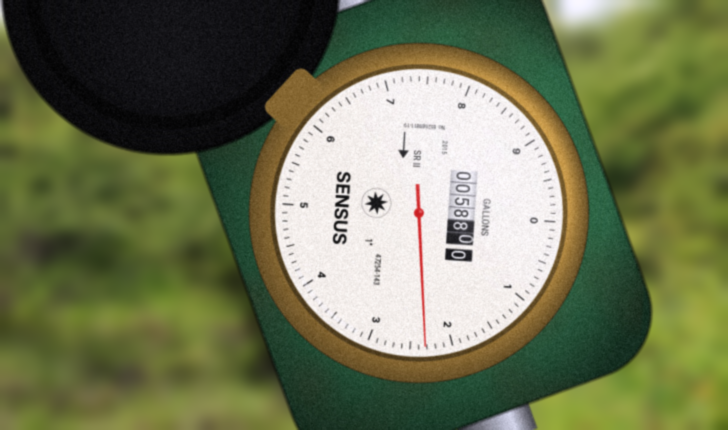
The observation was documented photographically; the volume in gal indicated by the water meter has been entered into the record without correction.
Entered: 58802.3 gal
